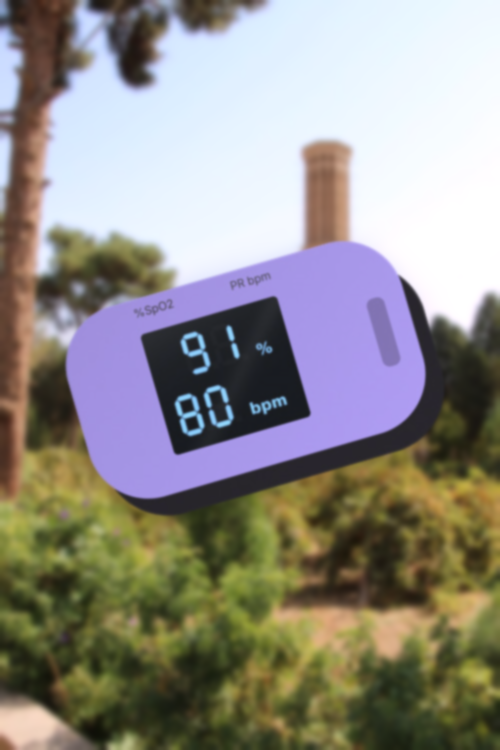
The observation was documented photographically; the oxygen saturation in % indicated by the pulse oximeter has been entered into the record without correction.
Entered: 91 %
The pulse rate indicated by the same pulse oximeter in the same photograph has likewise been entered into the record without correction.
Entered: 80 bpm
